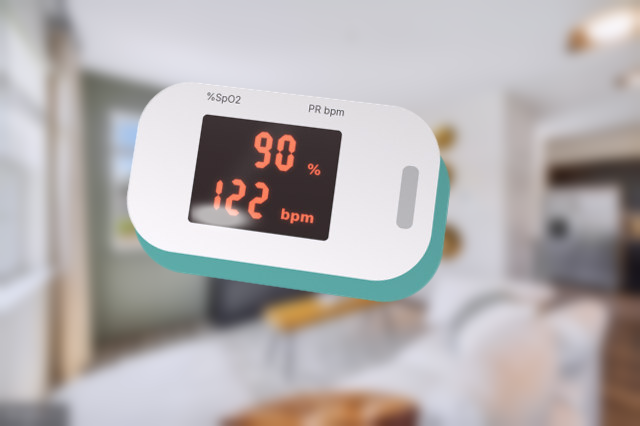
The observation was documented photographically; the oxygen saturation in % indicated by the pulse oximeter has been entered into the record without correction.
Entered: 90 %
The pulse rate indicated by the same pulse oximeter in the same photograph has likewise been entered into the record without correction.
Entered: 122 bpm
